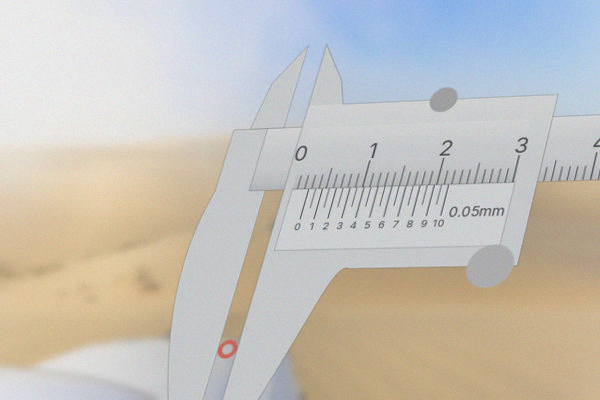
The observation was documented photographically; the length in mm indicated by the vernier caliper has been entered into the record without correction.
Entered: 2.6 mm
